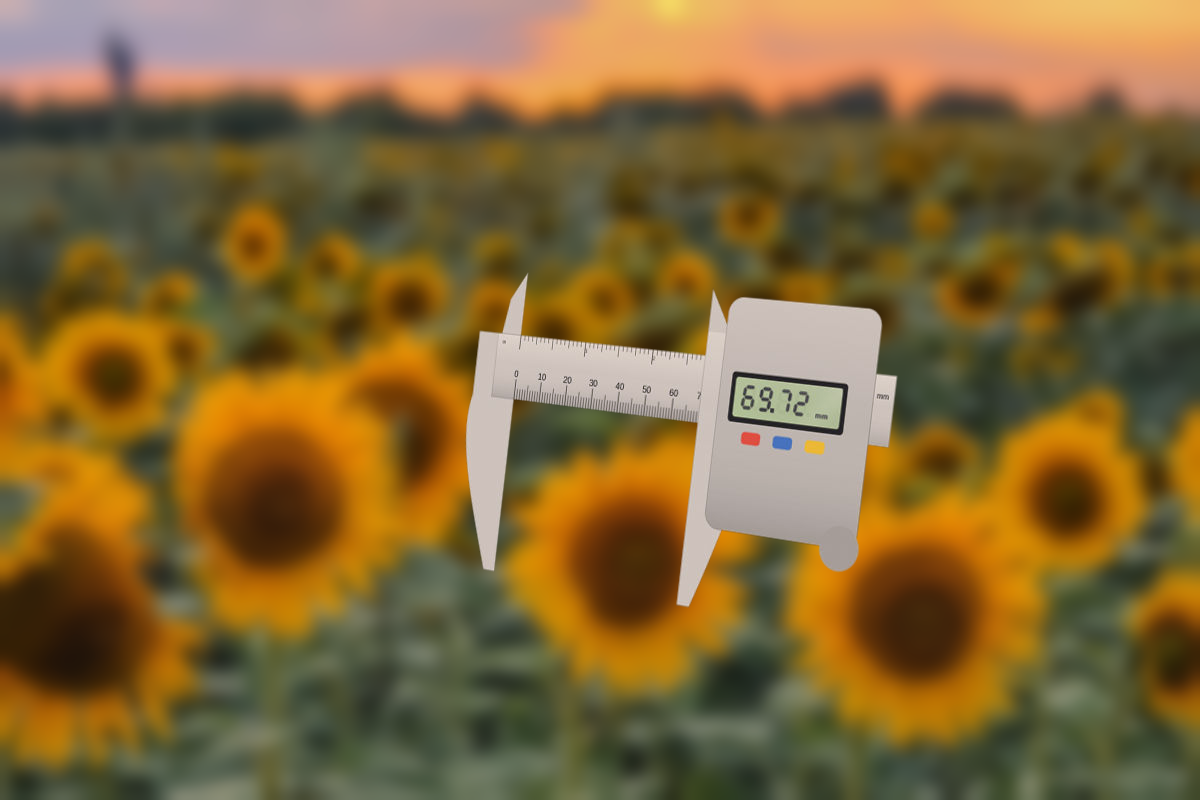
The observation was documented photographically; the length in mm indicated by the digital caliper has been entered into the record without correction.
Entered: 69.72 mm
